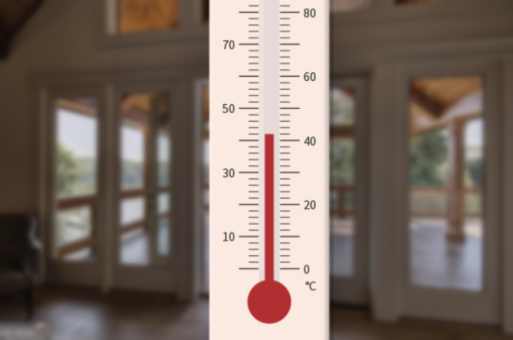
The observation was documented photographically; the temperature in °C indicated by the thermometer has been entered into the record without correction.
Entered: 42 °C
